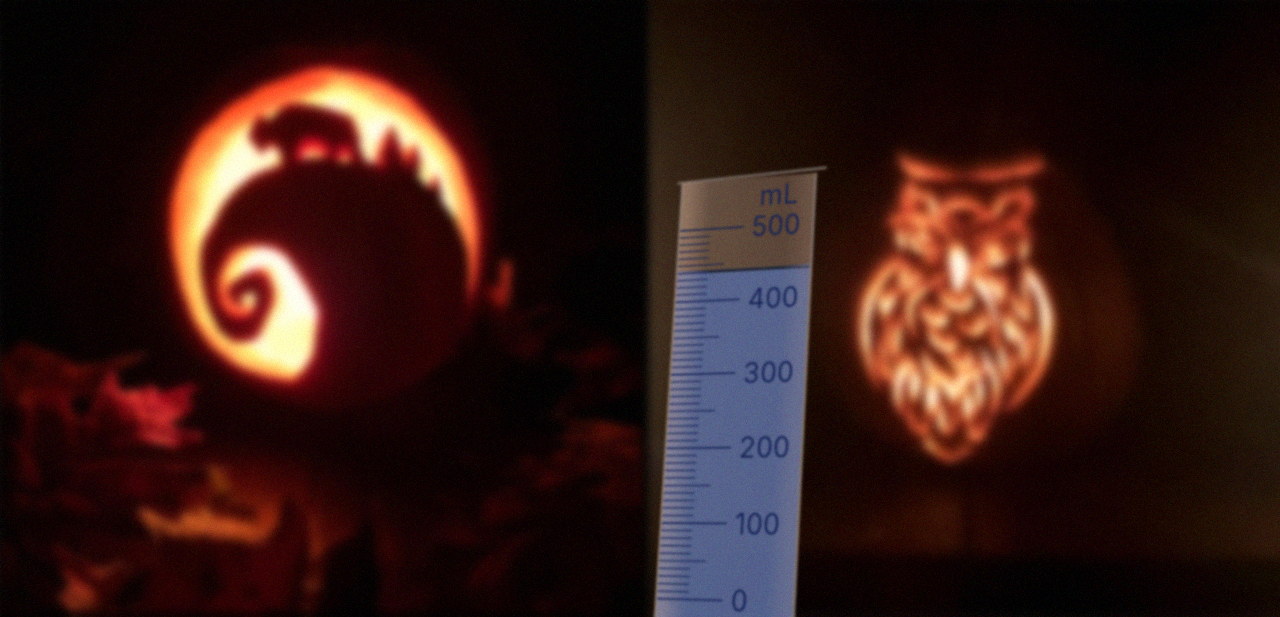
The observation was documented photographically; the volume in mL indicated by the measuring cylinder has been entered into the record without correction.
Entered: 440 mL
